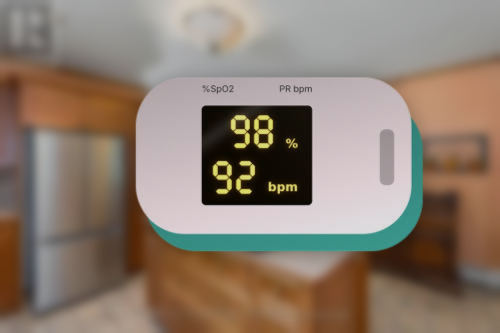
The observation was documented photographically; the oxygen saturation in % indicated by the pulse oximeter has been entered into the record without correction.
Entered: 98 %
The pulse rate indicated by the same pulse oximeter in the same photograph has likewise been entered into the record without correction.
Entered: 92 bpm
